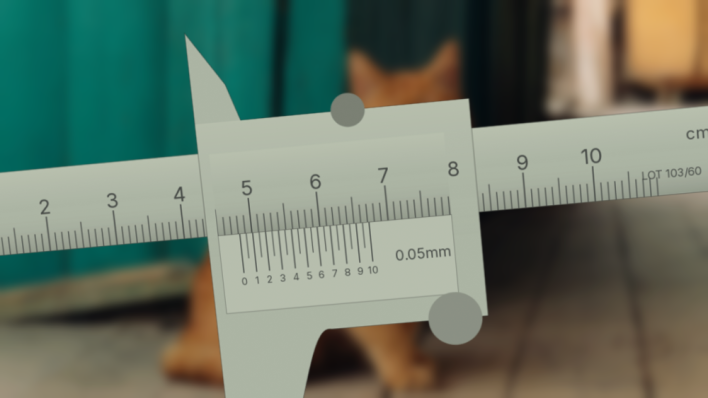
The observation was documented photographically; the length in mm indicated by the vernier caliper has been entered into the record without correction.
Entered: 48.2 mm
